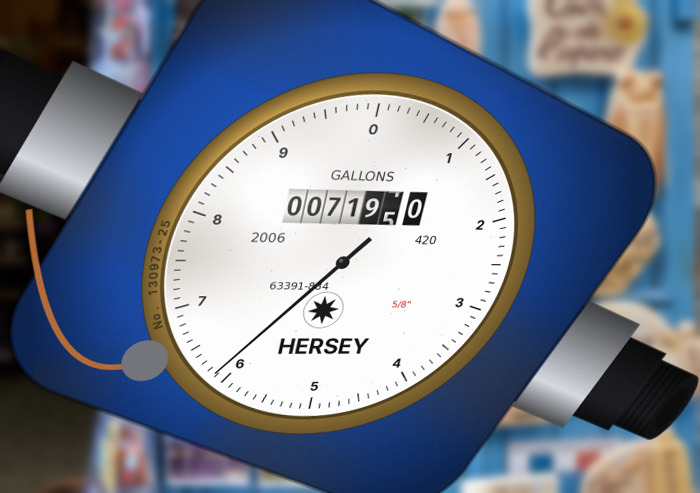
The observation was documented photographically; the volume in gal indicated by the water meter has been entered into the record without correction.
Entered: 71946.1 gal
